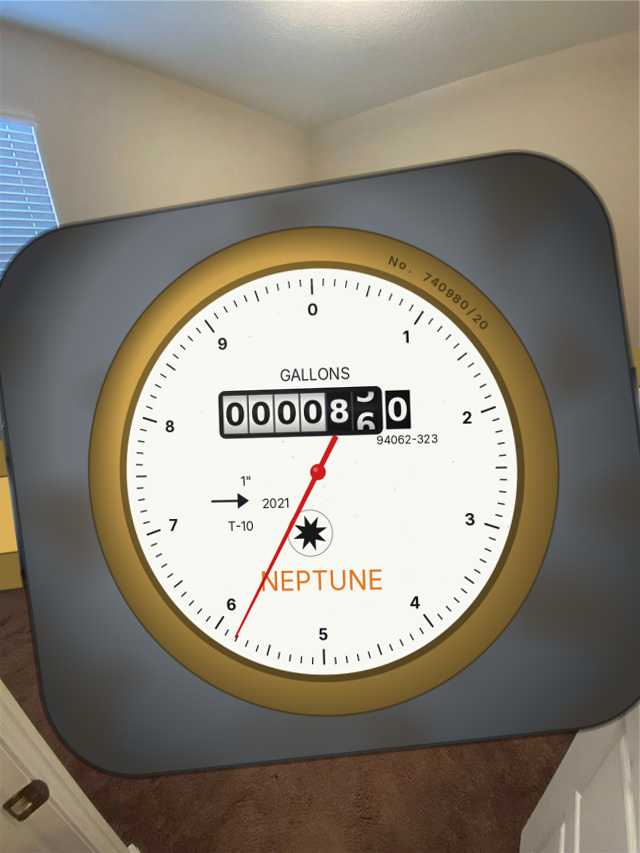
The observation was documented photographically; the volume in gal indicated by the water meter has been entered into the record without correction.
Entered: 855.8 gal
